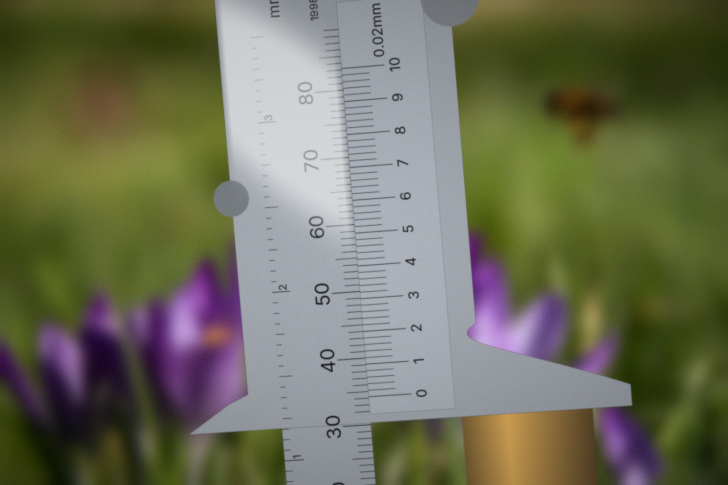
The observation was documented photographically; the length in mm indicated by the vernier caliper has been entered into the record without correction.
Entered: 34.2 mm
